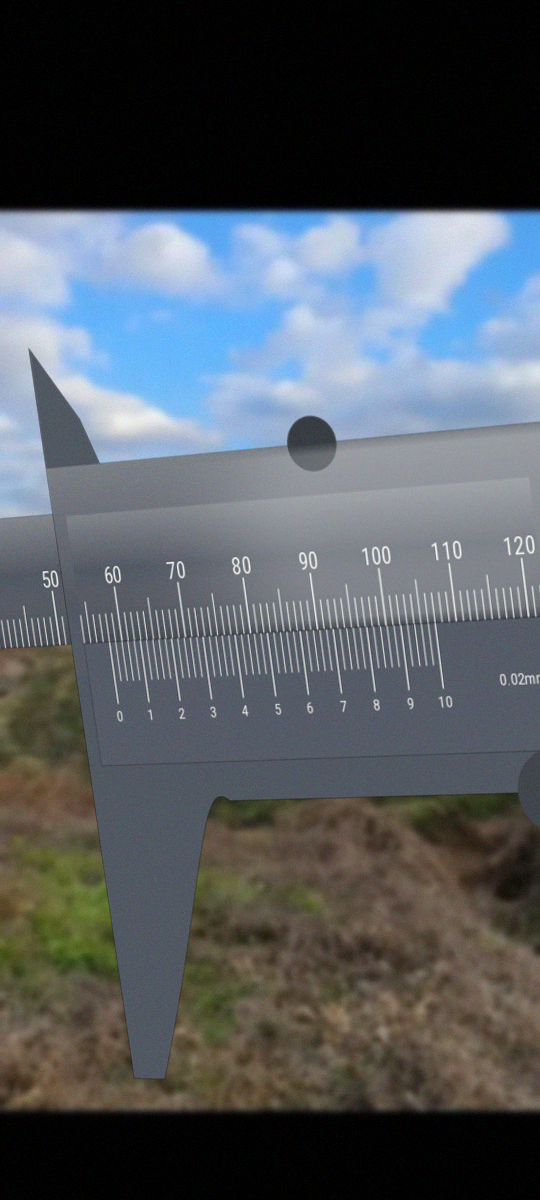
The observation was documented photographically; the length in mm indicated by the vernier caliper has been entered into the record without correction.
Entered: 58.0 mm
